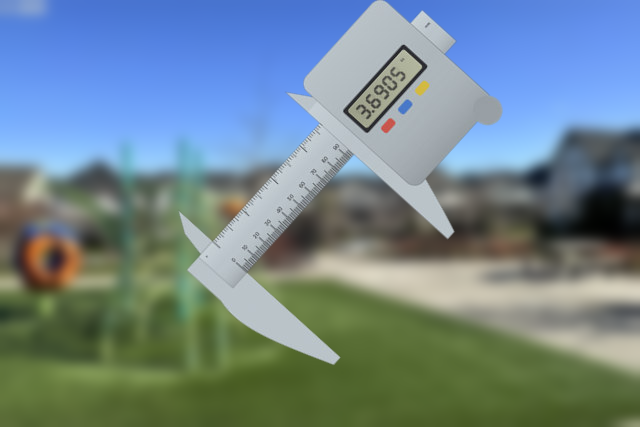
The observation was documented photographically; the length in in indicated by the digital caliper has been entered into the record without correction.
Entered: 3.6905 in
